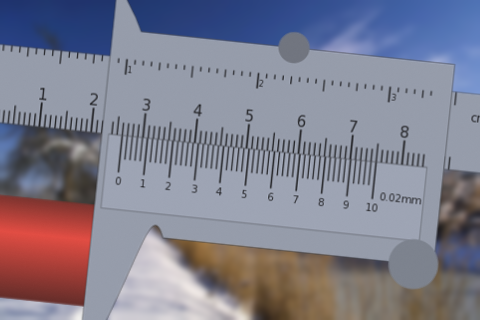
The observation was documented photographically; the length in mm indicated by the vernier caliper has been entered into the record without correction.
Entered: 26.0 mm
